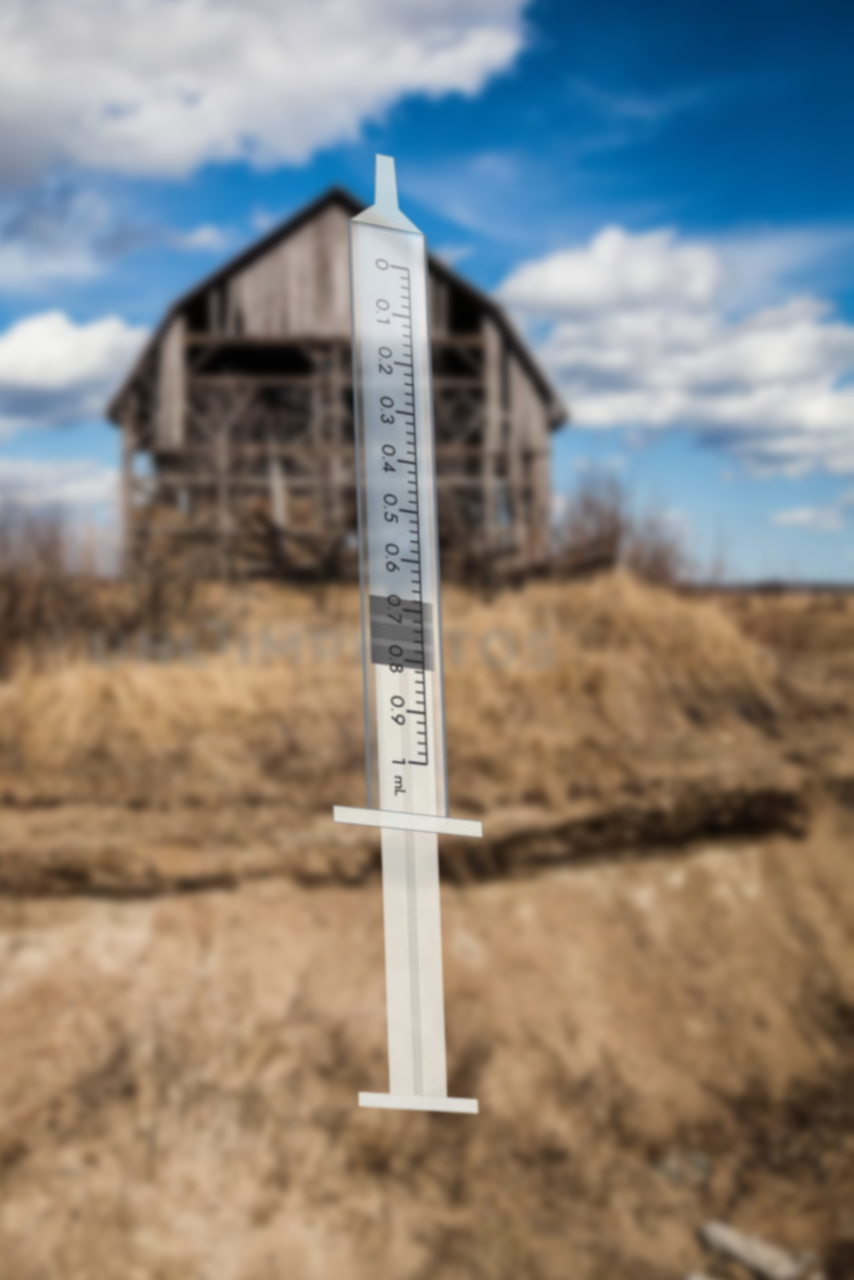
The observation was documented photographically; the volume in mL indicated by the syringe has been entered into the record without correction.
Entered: 0.68 mL
